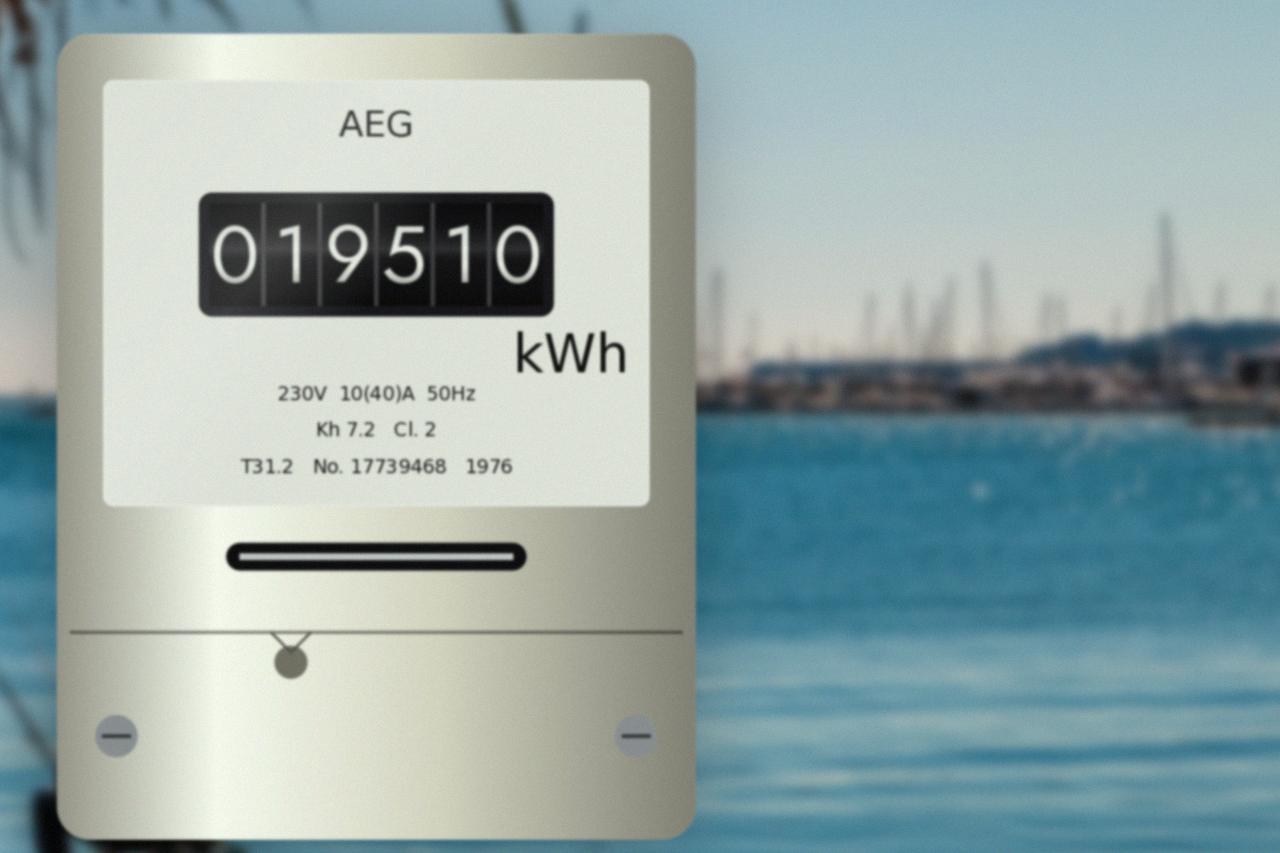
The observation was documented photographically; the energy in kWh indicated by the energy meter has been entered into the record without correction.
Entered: 19510 kWh
